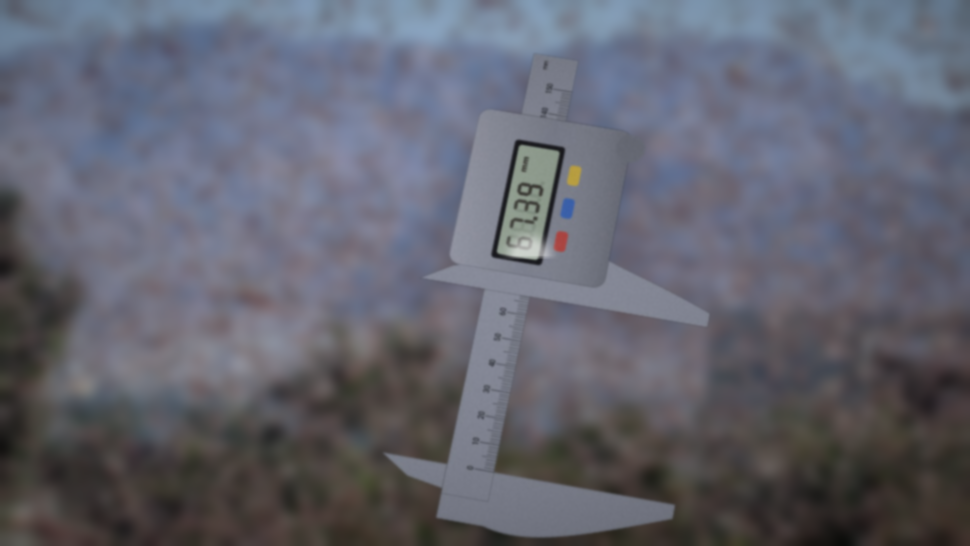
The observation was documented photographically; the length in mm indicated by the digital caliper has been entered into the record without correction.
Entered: 67.39 mm
